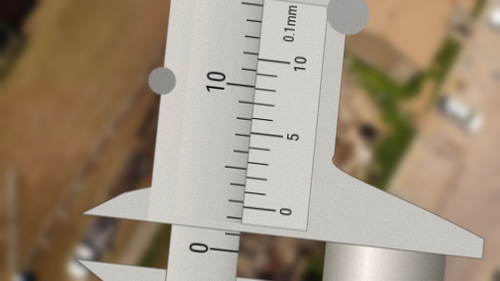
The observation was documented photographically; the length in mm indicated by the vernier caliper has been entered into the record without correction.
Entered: 2.7 mm
